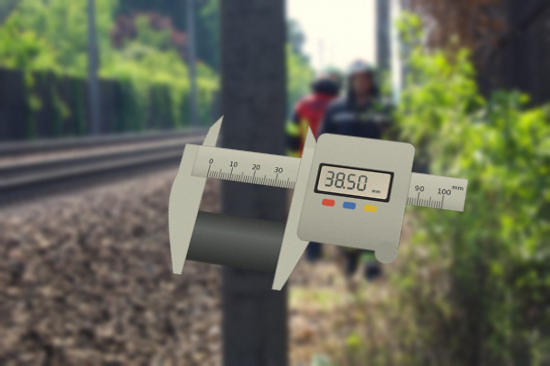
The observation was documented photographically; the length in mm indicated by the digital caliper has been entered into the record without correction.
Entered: 38.50 mm
